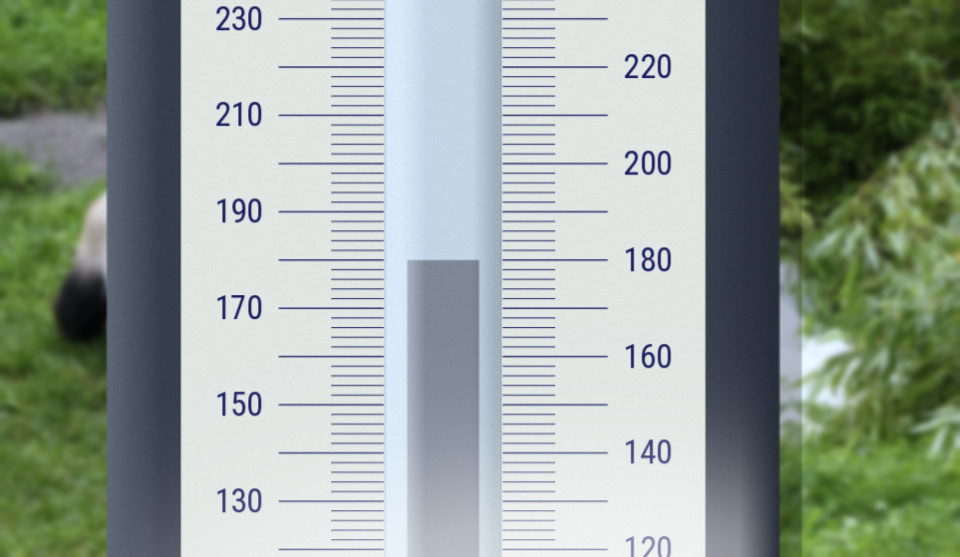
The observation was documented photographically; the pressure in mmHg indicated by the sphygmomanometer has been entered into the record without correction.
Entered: 180 mmHg
